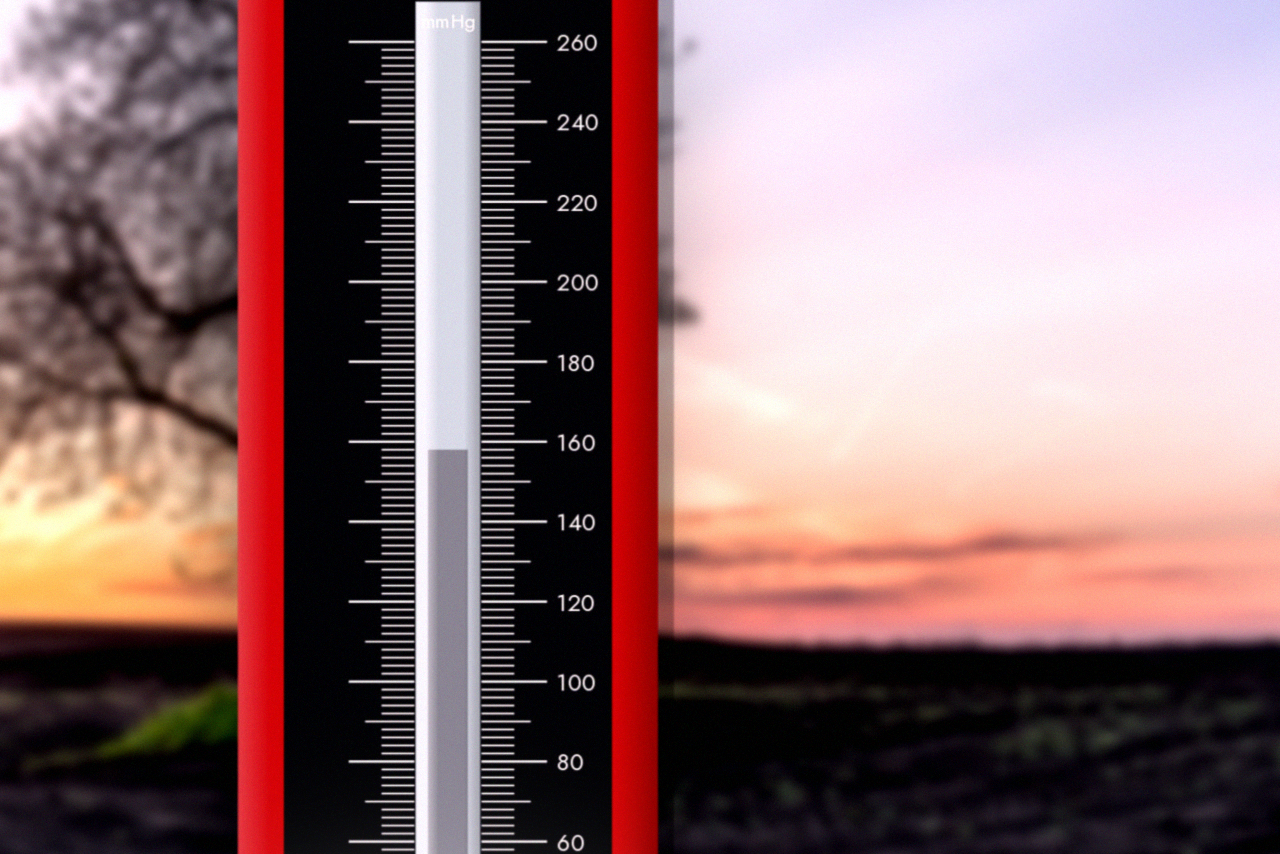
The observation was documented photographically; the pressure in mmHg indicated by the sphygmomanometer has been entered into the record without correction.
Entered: 158 mmHg
